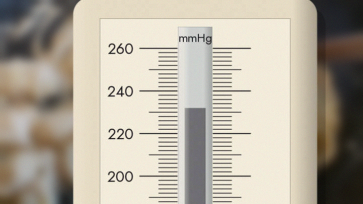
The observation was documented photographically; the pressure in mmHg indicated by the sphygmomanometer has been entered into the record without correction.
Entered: 232 mmHg
